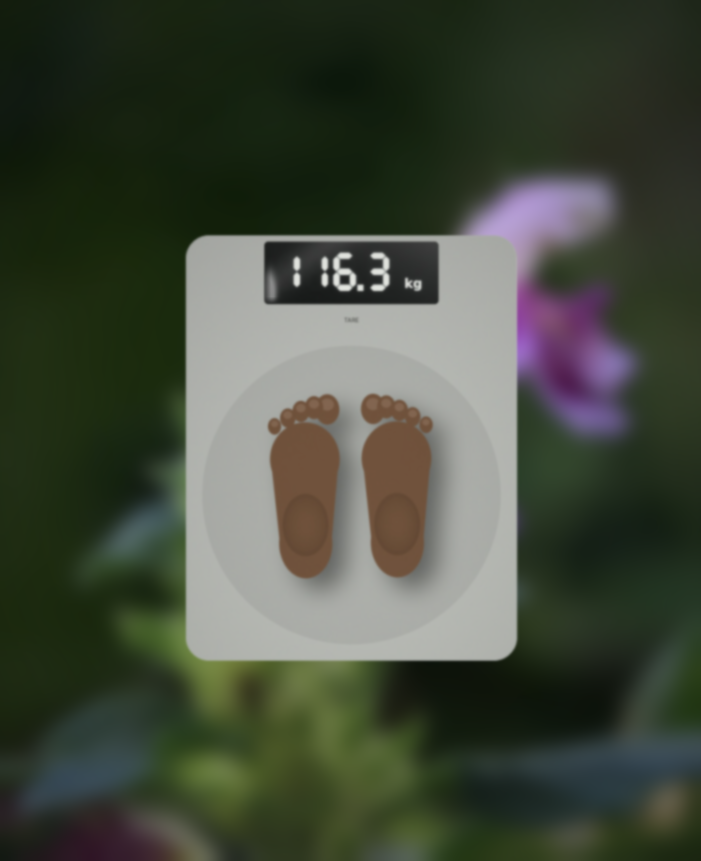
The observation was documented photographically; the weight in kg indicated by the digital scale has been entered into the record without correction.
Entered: 116.3 kg
